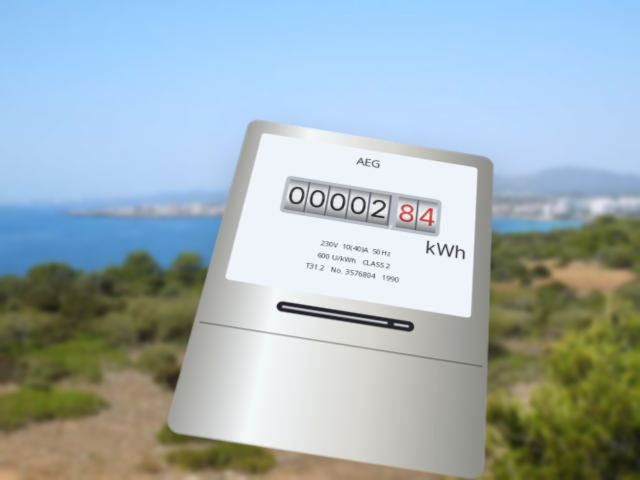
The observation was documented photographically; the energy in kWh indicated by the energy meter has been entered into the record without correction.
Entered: 2.84 kWh
